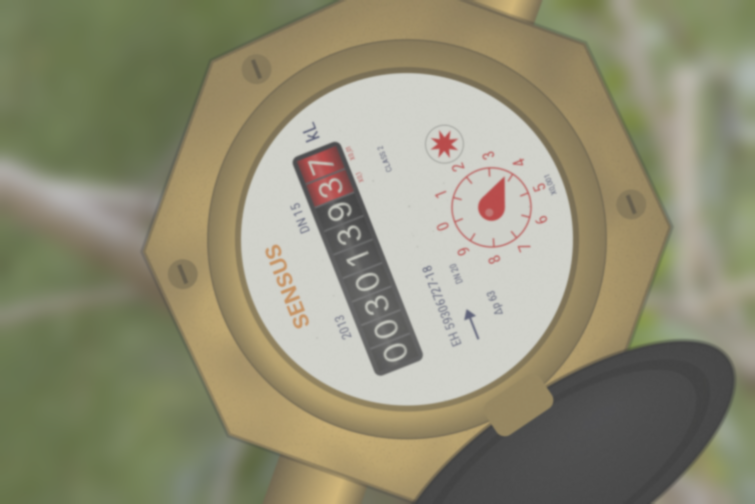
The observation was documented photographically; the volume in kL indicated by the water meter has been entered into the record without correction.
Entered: 30139.373 kL
